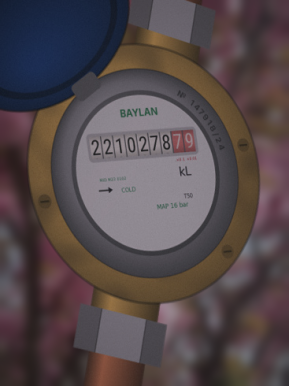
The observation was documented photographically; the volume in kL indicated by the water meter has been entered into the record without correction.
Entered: 2210278.79 kL
